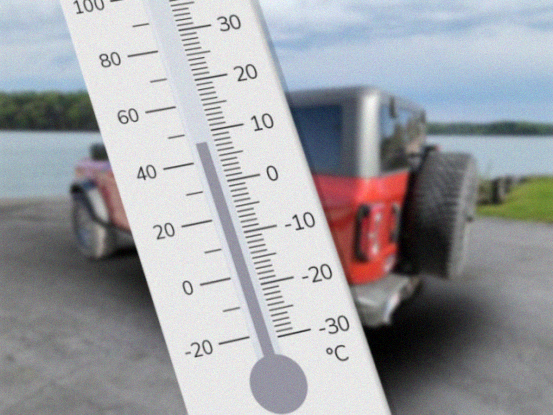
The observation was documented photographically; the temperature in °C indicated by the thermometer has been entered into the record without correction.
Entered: 8 °C
